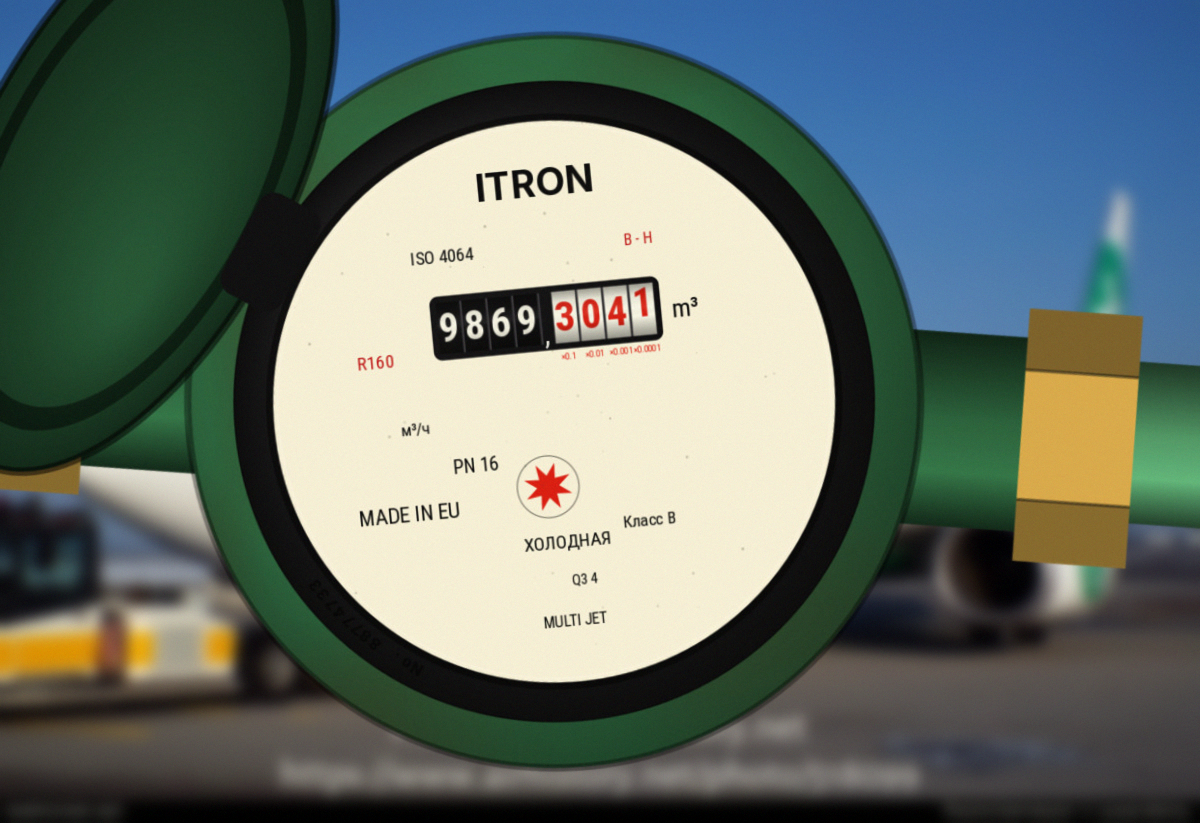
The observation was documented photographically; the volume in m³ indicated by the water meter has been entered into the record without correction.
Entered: 9869.3041 m³
